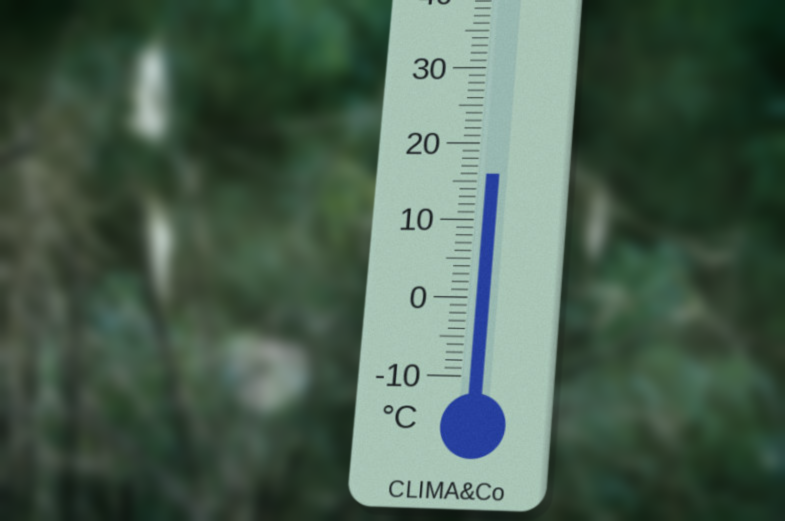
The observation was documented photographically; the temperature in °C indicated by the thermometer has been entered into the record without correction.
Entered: 16 °C
